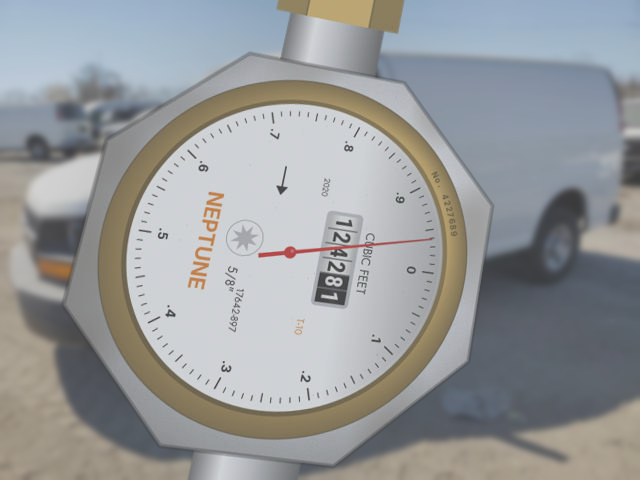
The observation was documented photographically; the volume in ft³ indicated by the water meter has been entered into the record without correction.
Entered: 124280.96 ft³
